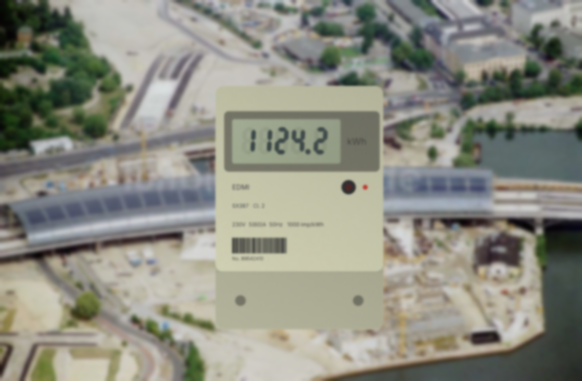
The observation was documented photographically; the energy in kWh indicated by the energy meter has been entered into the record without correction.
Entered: 1124.2 kWh
